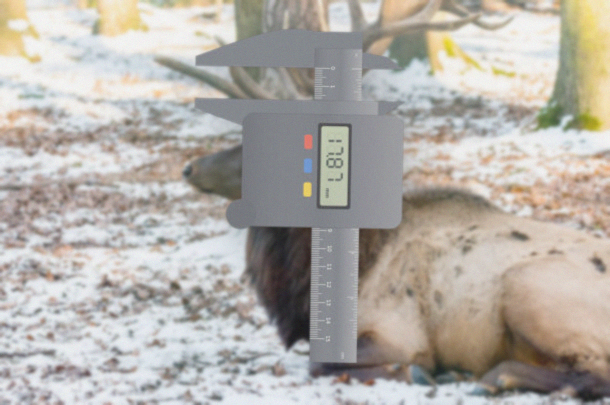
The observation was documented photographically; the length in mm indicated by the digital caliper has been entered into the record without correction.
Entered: 17.87 mm
